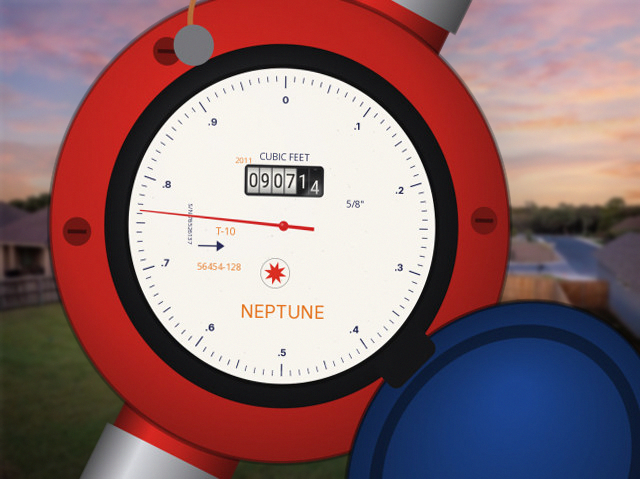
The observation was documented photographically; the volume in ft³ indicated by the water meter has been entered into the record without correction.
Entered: 90713.76 ft³
